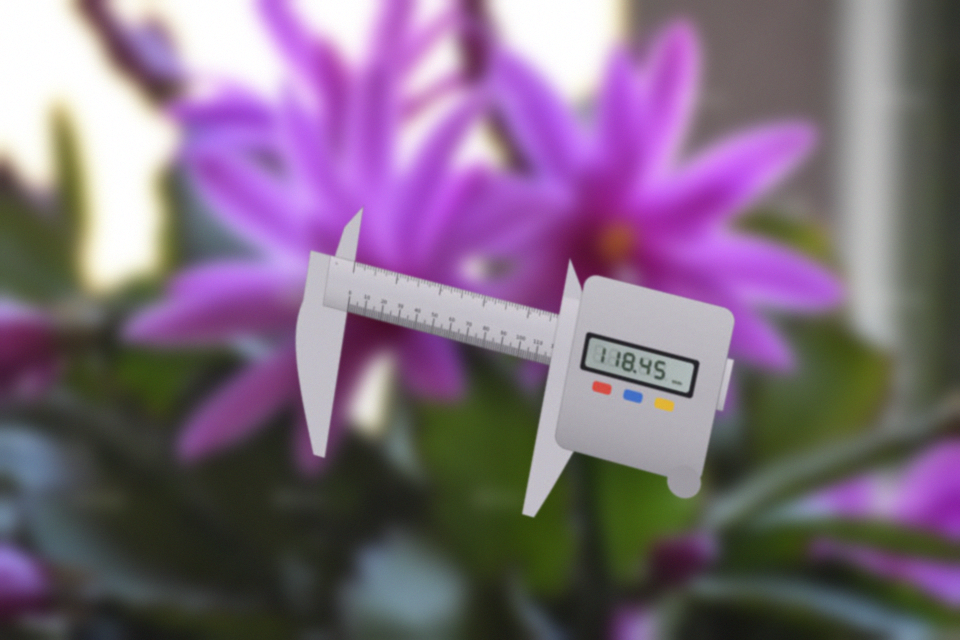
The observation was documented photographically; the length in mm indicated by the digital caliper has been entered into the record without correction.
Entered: 118.45 mm
